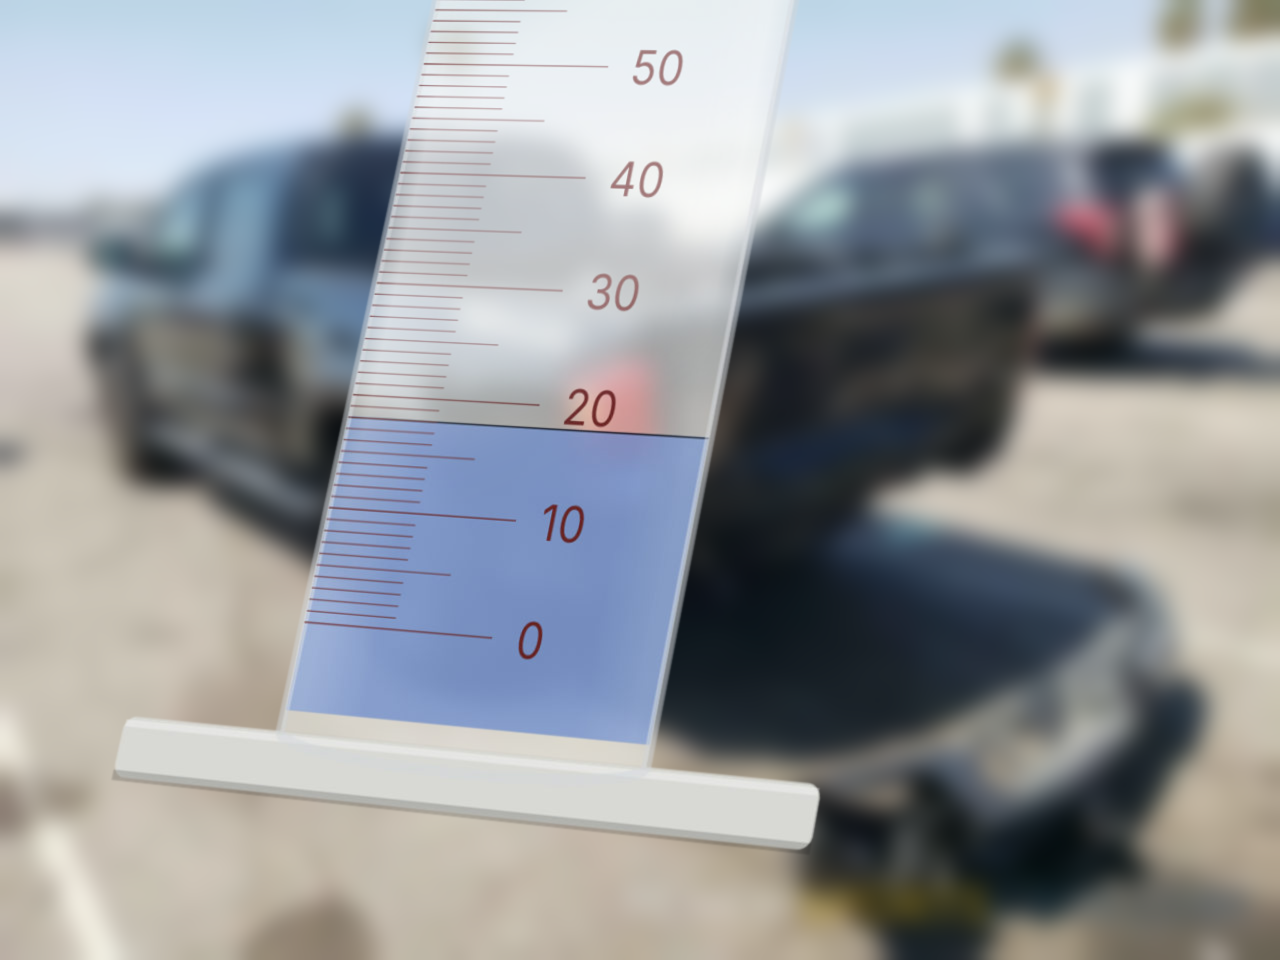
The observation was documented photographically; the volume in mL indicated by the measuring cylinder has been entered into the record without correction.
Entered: 18 mL
